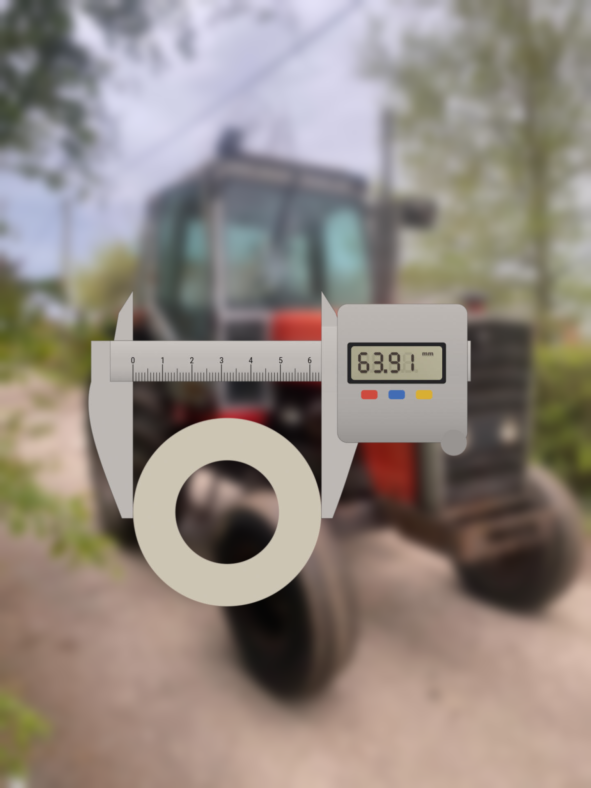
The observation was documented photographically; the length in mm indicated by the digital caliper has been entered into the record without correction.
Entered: 63.91 mm
